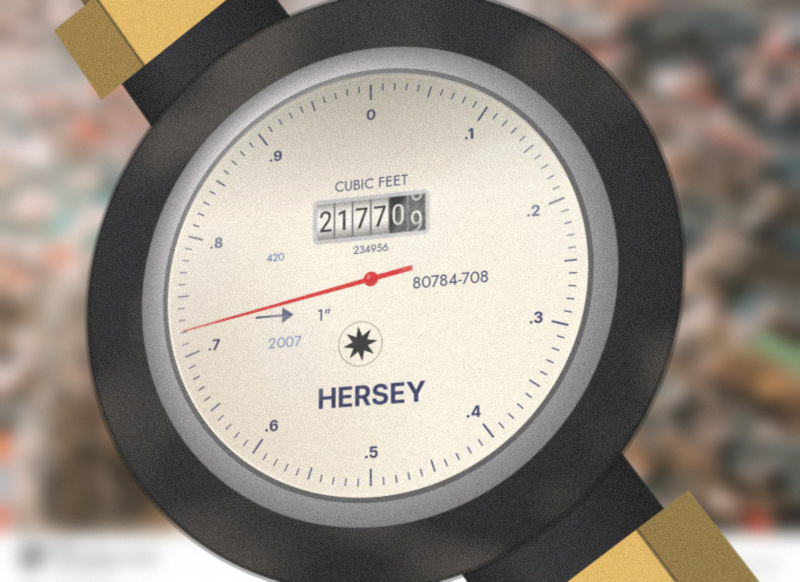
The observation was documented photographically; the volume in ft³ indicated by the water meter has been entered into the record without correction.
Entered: 217708.72 ft³
